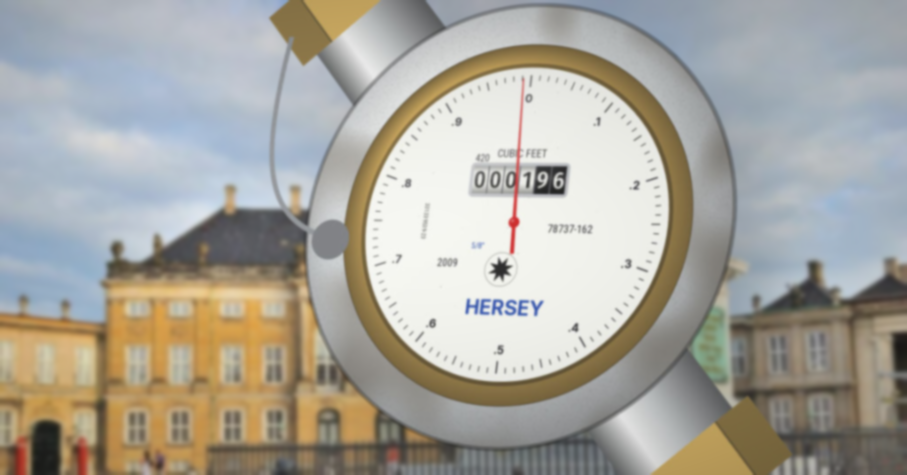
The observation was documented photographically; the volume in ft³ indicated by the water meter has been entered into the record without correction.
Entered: 195.99 ft³
